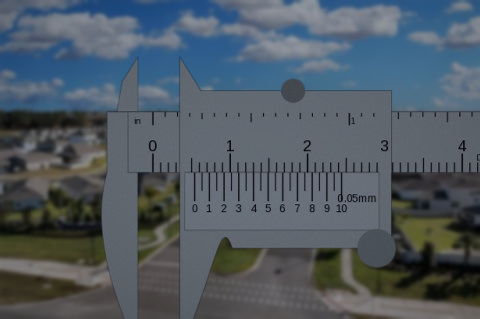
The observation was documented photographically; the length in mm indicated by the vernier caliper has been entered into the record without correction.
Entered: 5.4 mm
